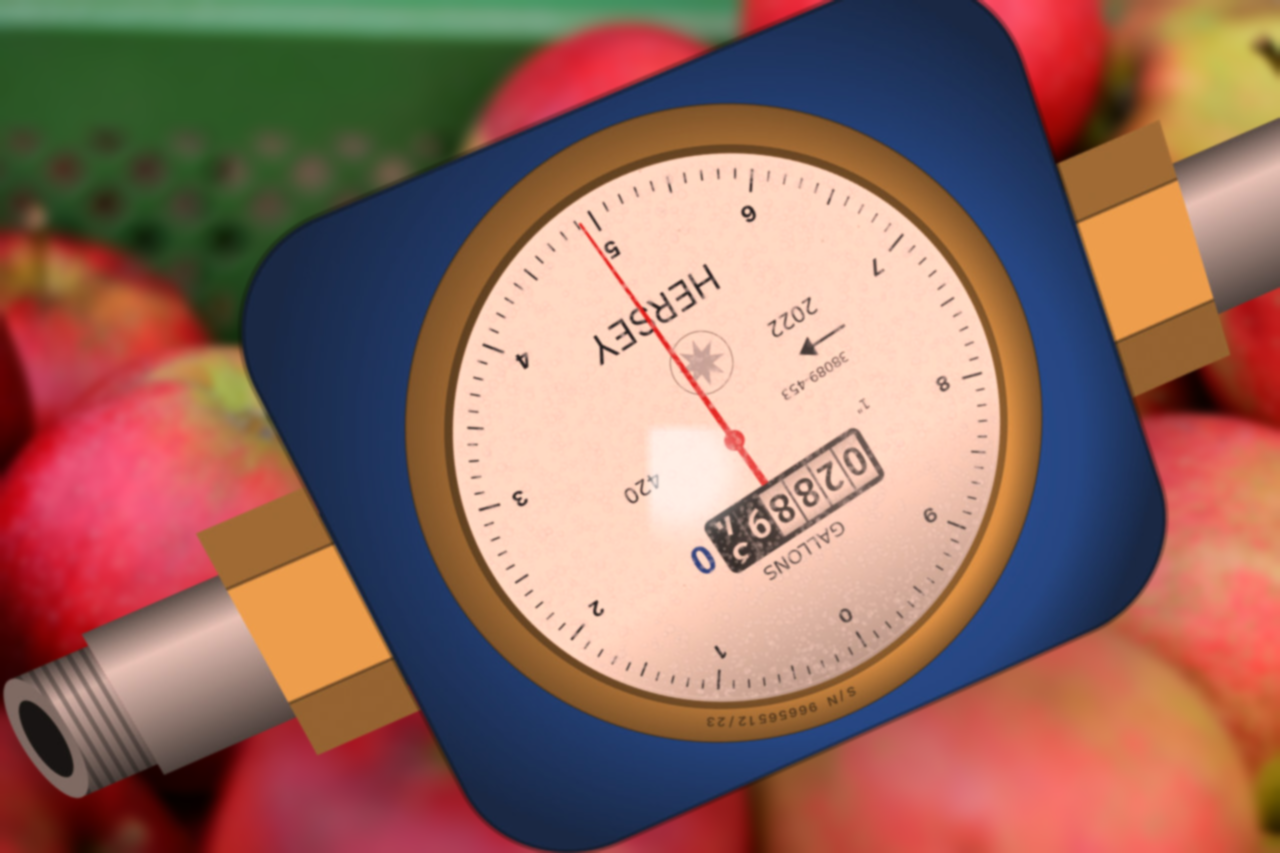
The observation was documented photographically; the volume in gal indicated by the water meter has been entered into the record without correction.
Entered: 288934.9 gal
